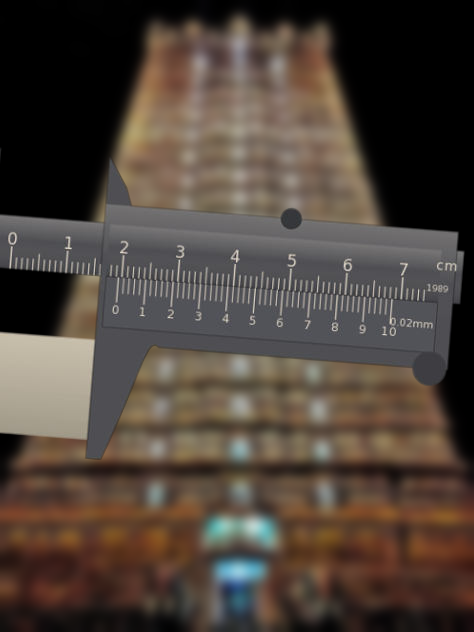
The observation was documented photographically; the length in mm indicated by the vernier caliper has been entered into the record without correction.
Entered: 19.4 mm
